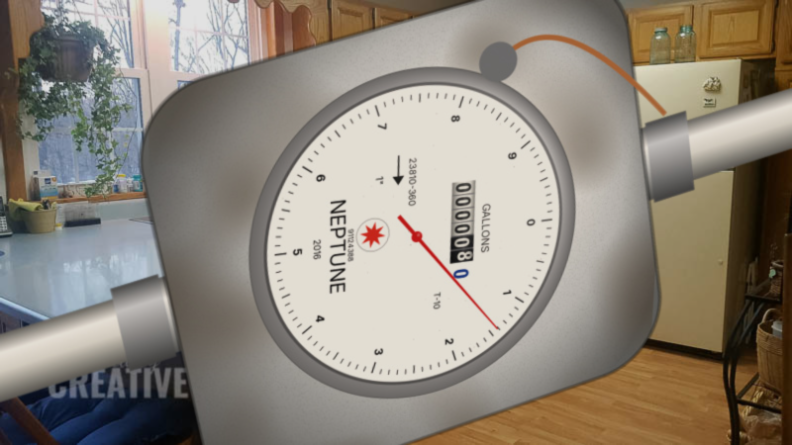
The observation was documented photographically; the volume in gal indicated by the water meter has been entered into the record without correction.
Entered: 81.4 gal
